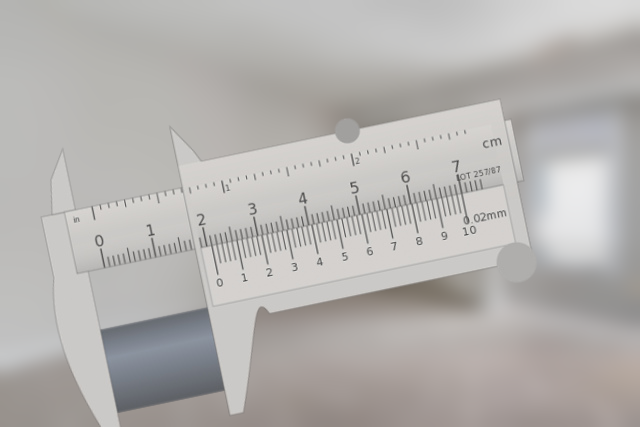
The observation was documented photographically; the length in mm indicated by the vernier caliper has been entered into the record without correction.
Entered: 21.0 mm
